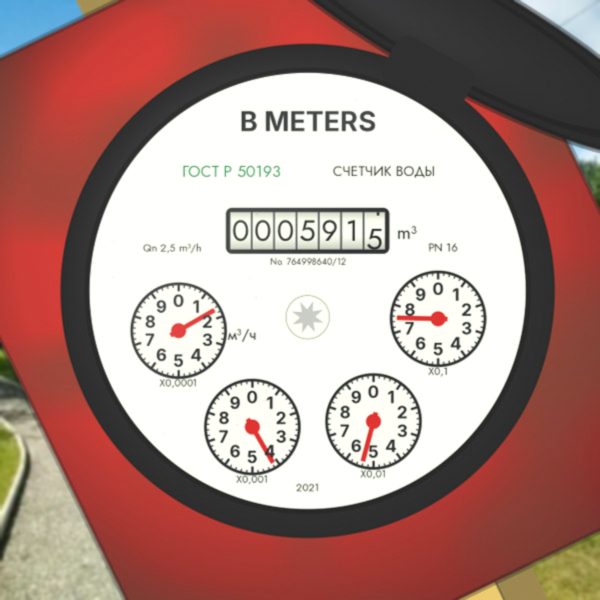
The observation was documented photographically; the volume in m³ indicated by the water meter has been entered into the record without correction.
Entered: 5914.7541 m³
